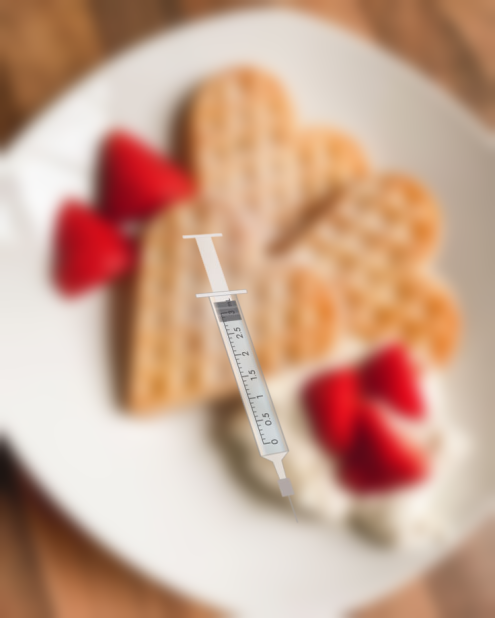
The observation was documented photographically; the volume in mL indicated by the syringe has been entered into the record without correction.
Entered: 2.8 mL
